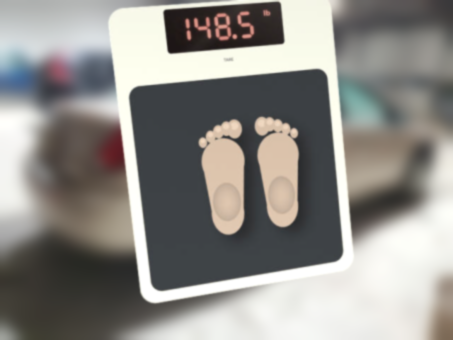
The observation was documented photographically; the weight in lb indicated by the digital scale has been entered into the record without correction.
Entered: 148.5 lb
